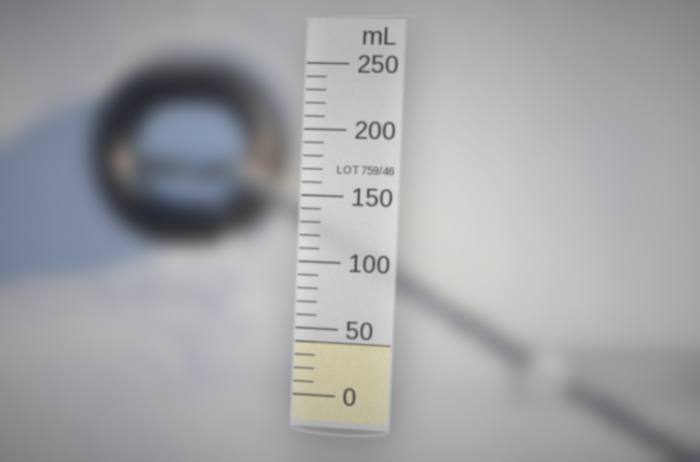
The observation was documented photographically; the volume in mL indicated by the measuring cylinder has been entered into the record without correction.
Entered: 40 mL
